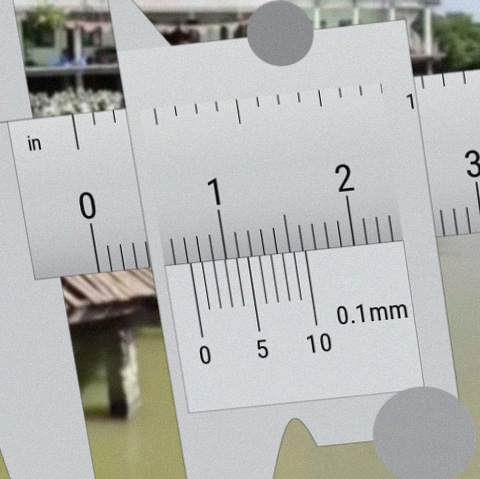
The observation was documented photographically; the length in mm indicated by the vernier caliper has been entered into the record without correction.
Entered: 7.2 mm
